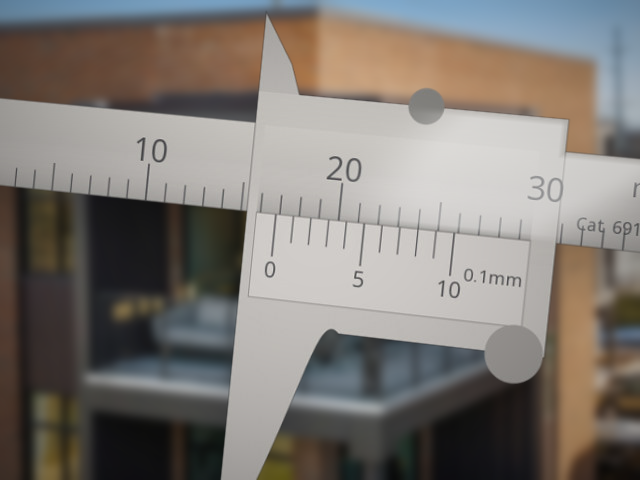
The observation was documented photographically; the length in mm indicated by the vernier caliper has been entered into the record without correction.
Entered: 16.8 mm
